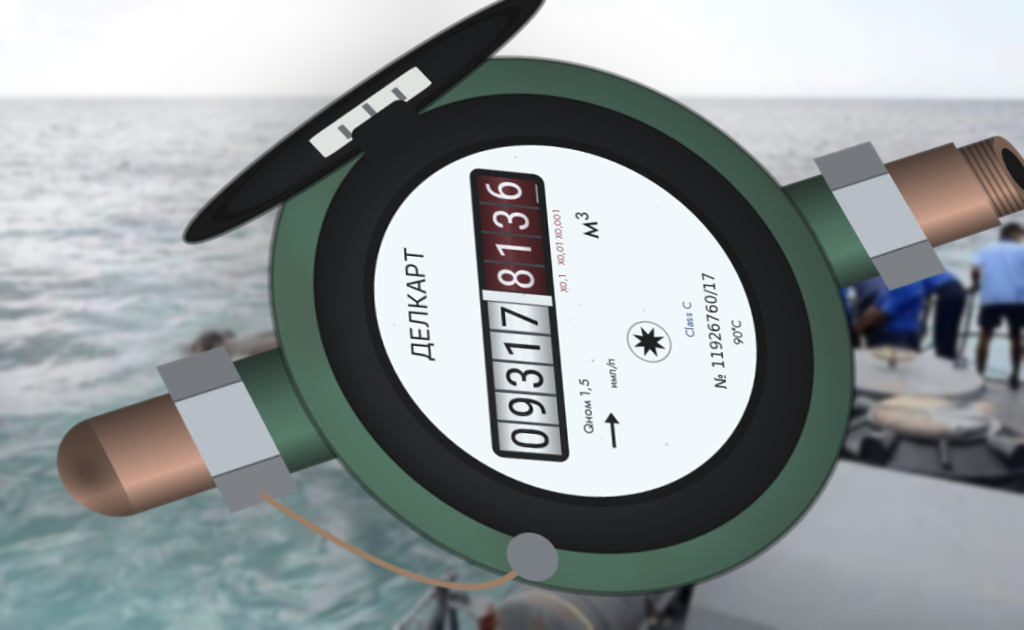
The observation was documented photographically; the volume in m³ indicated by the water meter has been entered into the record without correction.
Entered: 9317.8136 m³
